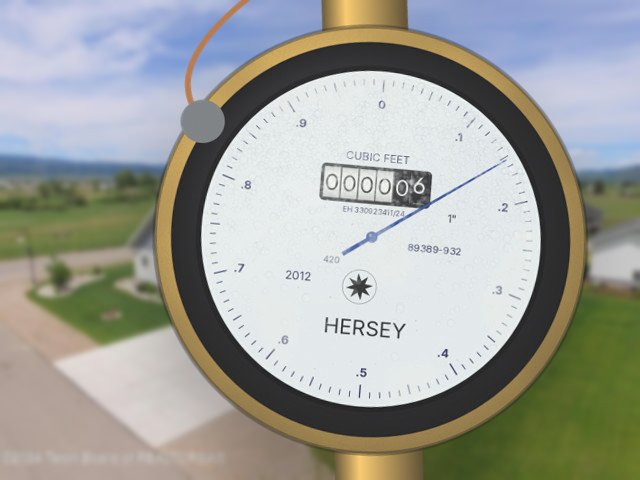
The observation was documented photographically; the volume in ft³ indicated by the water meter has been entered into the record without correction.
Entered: 6.15 ft³
